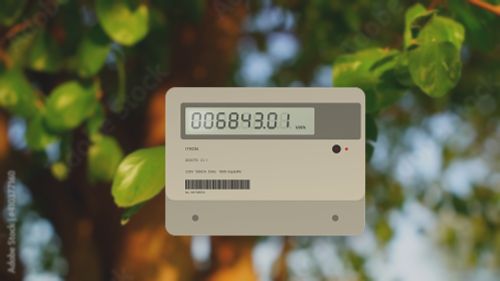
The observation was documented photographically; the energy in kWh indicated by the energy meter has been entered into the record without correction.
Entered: 6843.01 kWh
